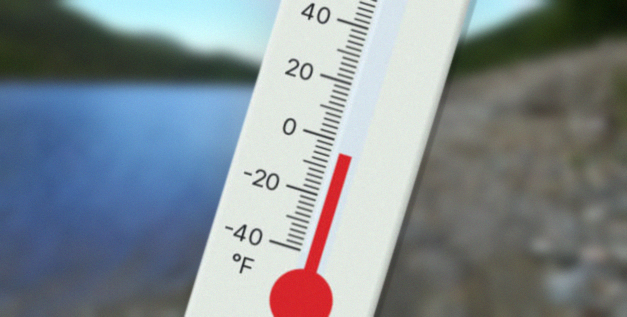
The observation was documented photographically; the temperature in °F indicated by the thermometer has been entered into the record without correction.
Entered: -4 °F
